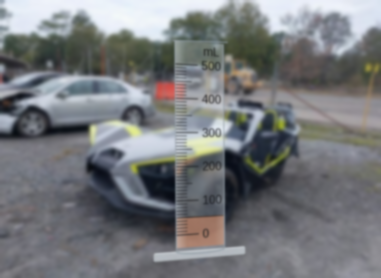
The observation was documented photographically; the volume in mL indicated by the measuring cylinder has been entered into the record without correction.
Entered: 50 mL
